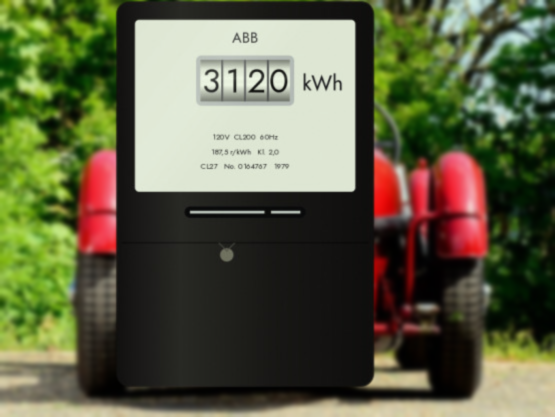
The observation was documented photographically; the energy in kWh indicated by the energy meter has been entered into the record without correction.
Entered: 3120 kWh
